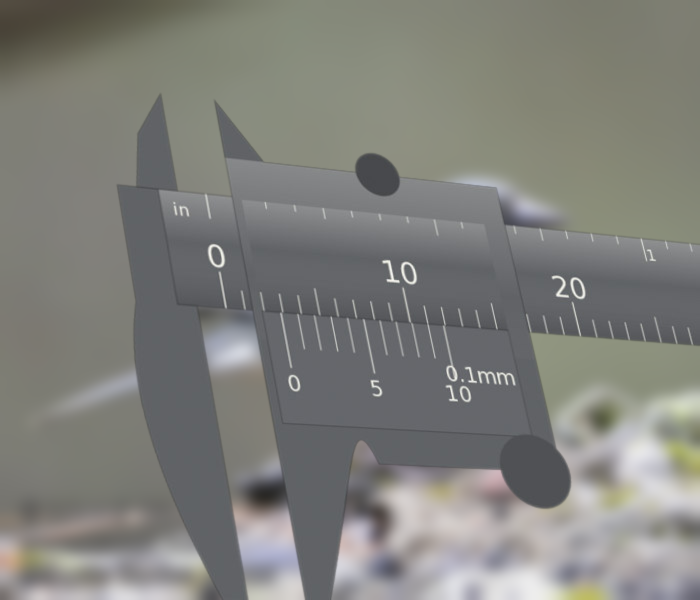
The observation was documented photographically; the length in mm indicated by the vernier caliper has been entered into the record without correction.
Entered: 2.9 mm
